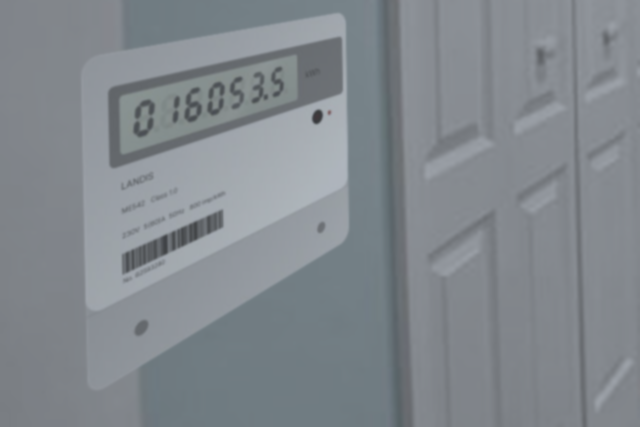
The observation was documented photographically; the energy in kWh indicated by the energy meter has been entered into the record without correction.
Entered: 16053.5 kWh
